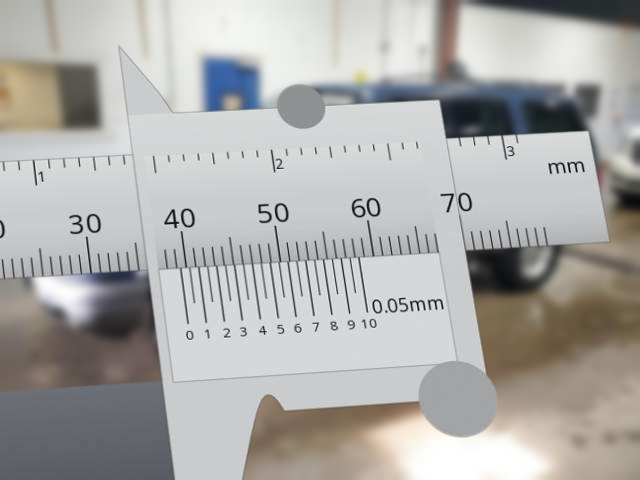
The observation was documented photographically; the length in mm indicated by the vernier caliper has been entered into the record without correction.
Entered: 39.4 mm
